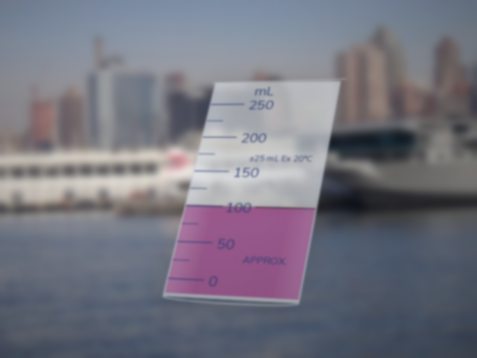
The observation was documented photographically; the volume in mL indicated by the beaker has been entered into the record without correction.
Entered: 100 mL
